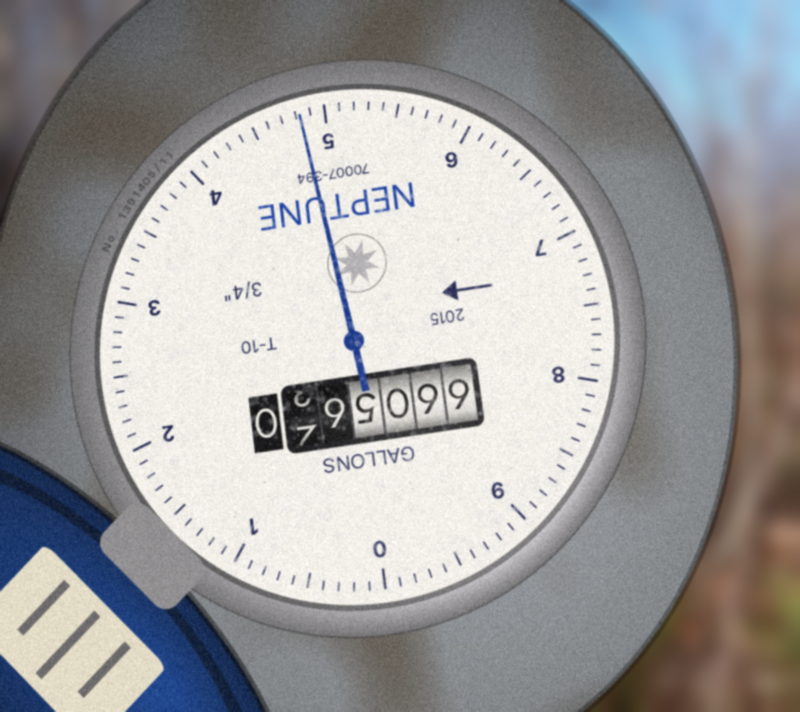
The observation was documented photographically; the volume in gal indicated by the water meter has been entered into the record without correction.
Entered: 6605624.8 gal
